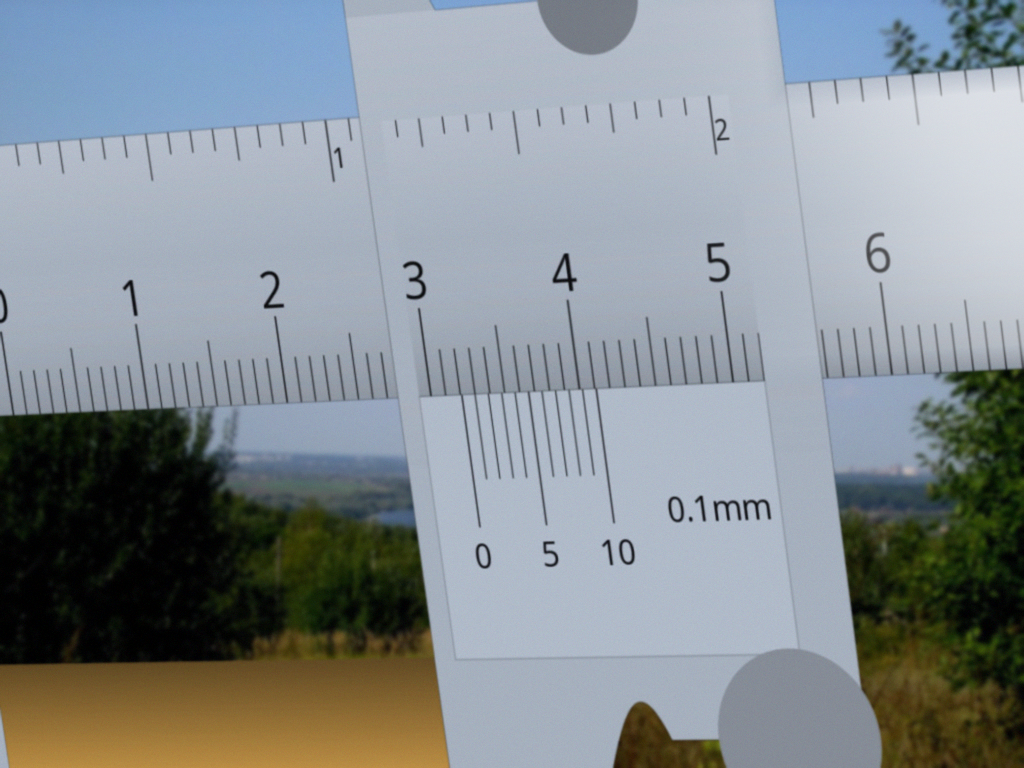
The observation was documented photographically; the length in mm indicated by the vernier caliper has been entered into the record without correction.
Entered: 32.1 mm
